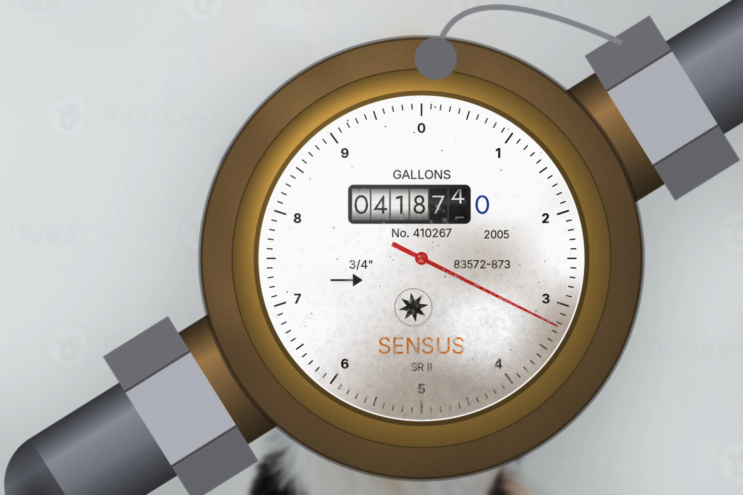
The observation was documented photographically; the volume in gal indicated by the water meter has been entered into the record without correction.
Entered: 418743.2 gal
